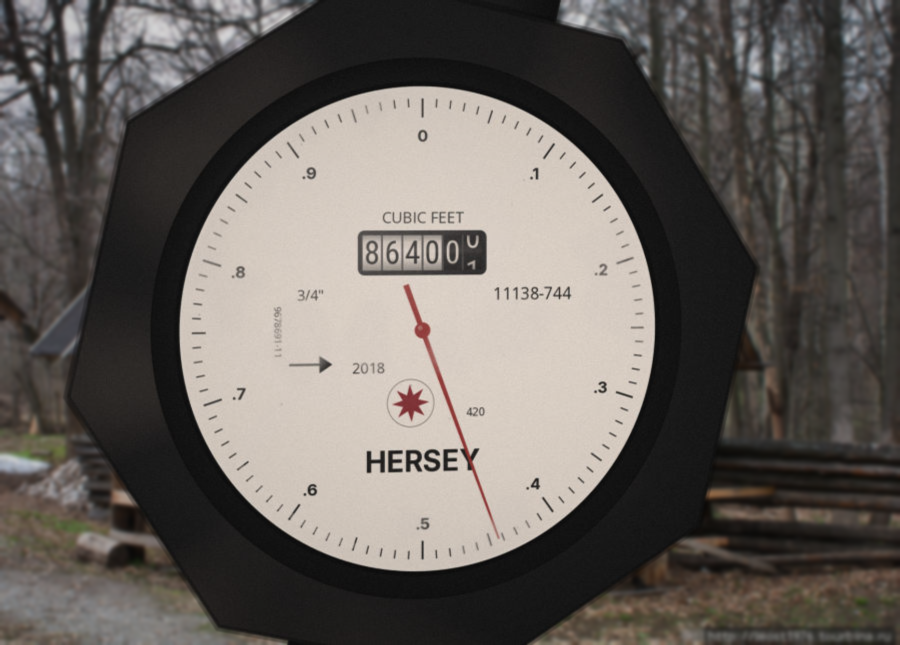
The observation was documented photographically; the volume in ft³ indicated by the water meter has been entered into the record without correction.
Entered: 864000.44 ft³
